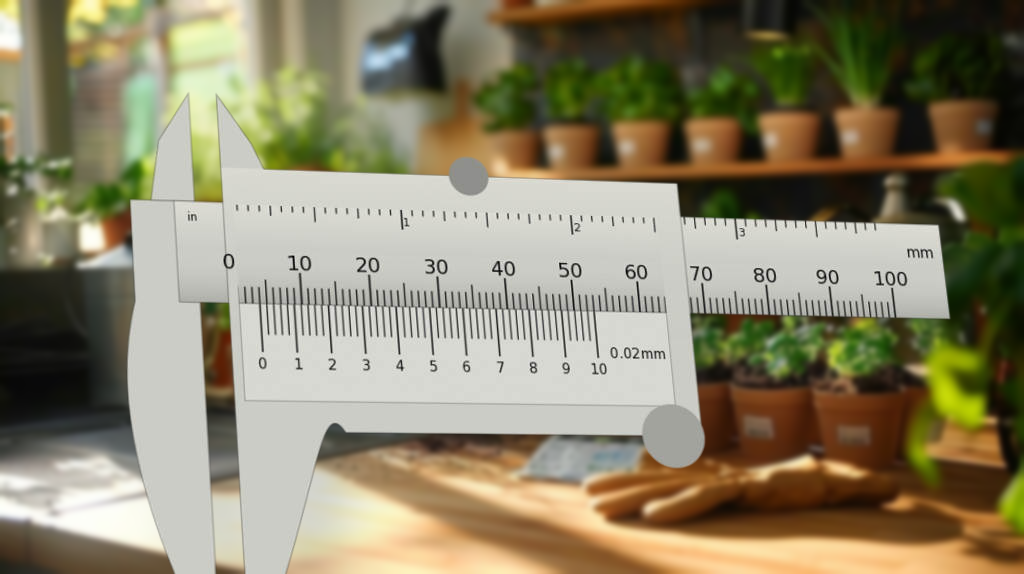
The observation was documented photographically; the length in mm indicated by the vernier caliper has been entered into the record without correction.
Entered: 4.0 mm
